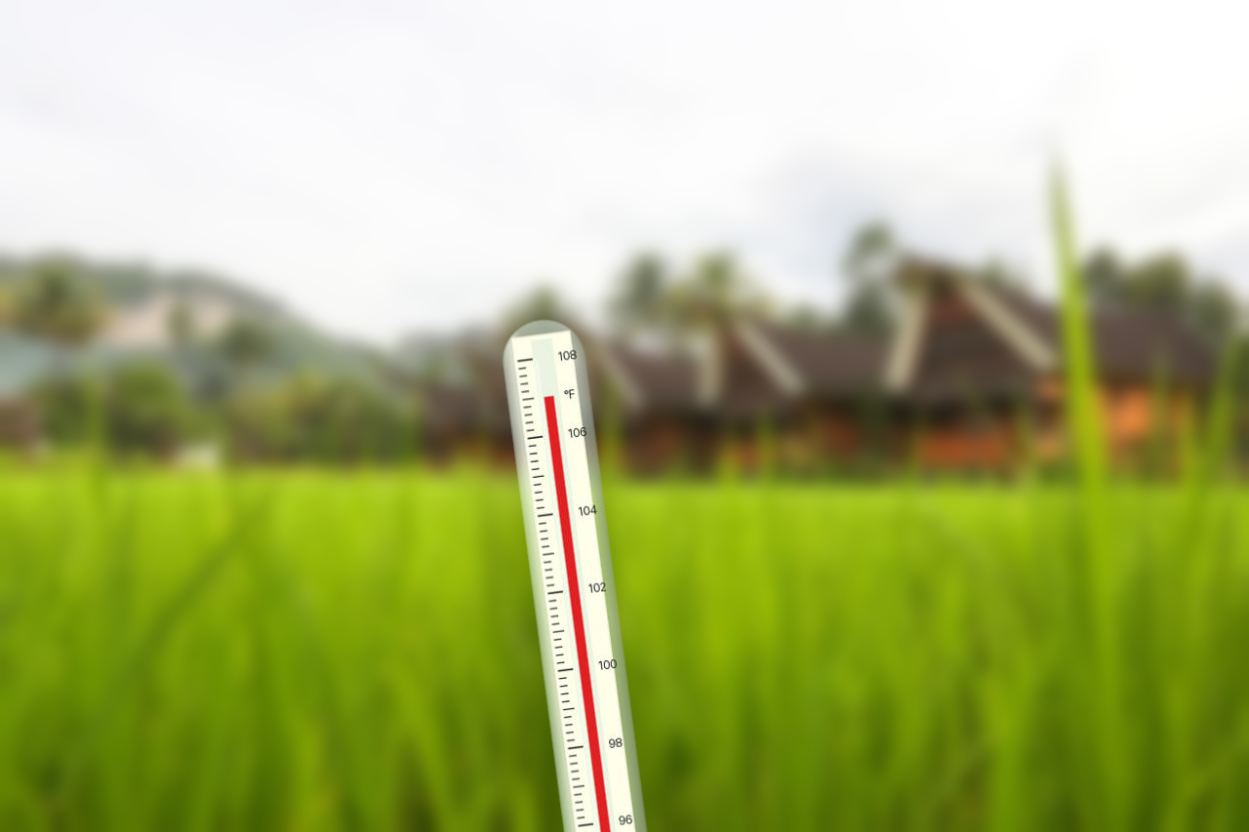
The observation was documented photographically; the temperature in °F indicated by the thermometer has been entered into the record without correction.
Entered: 107 °F
